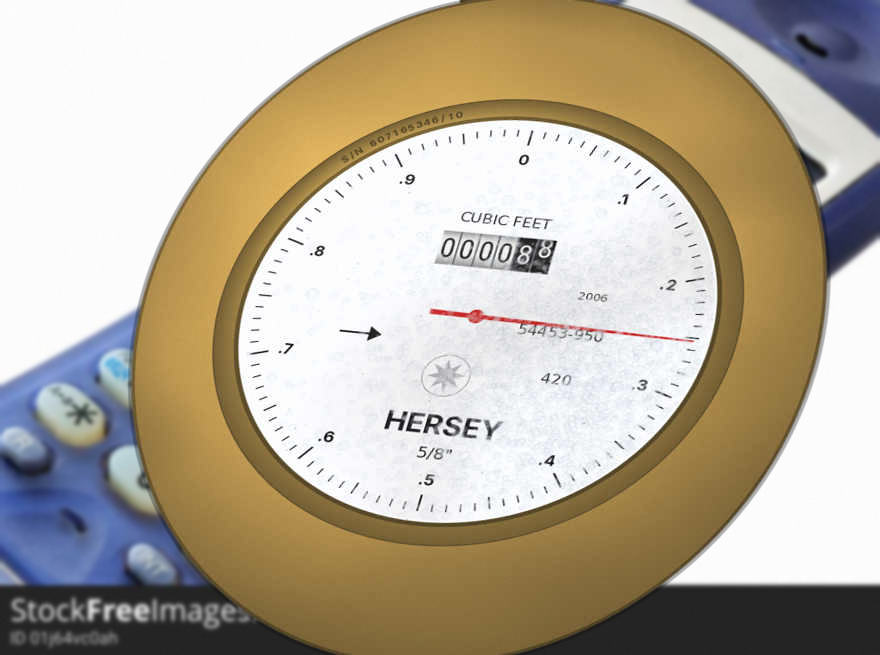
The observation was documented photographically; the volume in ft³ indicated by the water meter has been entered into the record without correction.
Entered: 88.25 ft³
